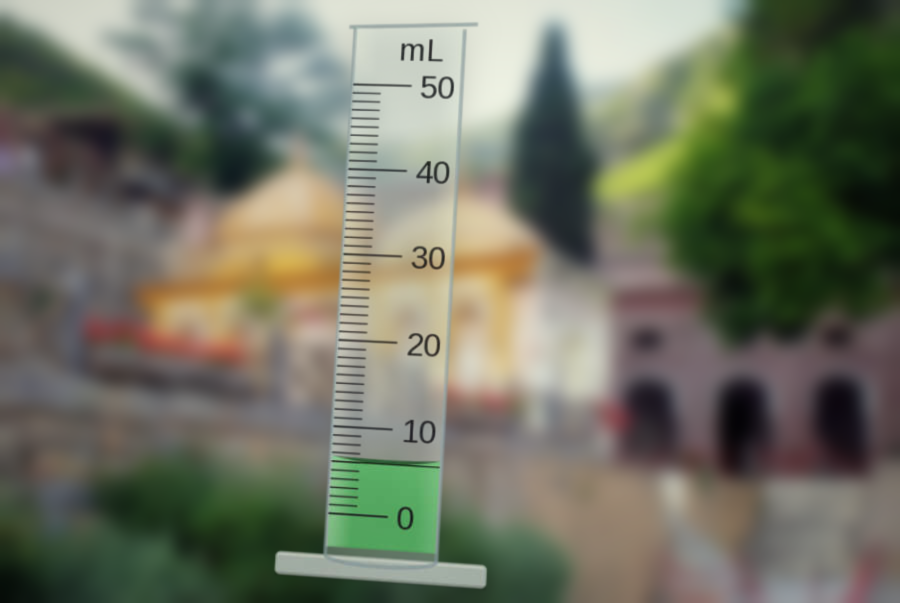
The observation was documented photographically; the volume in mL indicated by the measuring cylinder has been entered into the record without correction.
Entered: 6 mL
